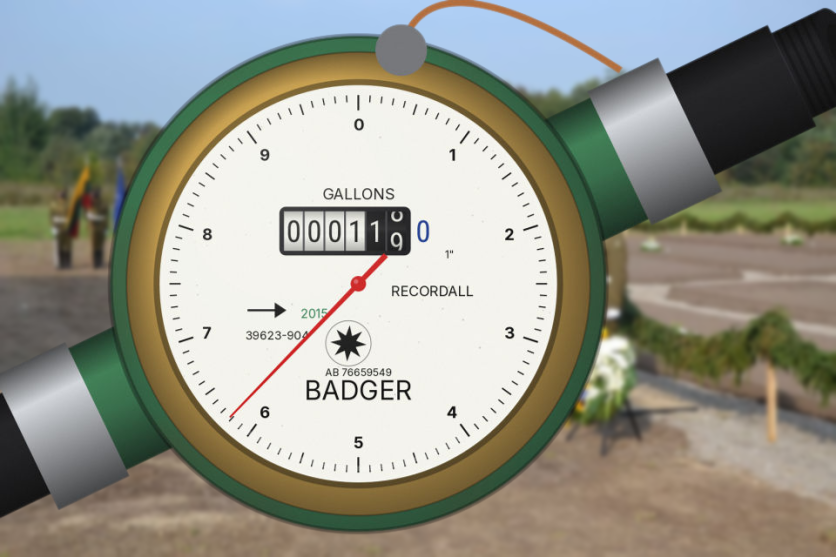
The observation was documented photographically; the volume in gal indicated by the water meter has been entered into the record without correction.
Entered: 1186.2 gal
